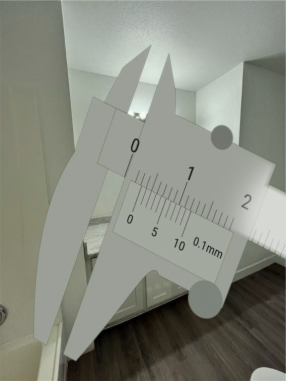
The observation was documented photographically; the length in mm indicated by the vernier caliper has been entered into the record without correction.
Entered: 3.2 mm
